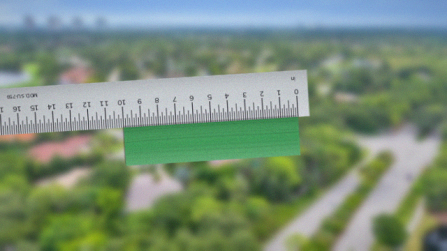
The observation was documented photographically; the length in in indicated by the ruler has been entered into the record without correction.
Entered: 10 in
